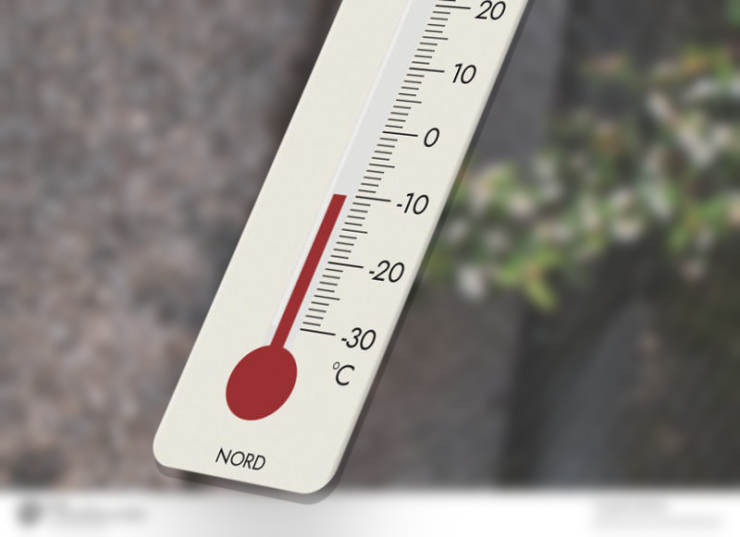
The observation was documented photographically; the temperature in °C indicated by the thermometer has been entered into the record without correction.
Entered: -10 °C
